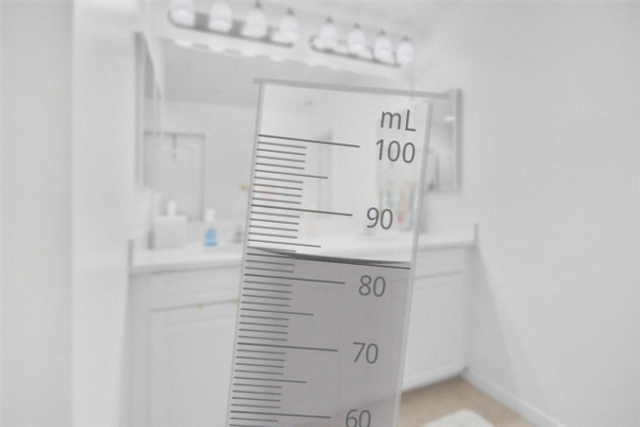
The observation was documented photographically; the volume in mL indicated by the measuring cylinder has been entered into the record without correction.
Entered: 83 mL
